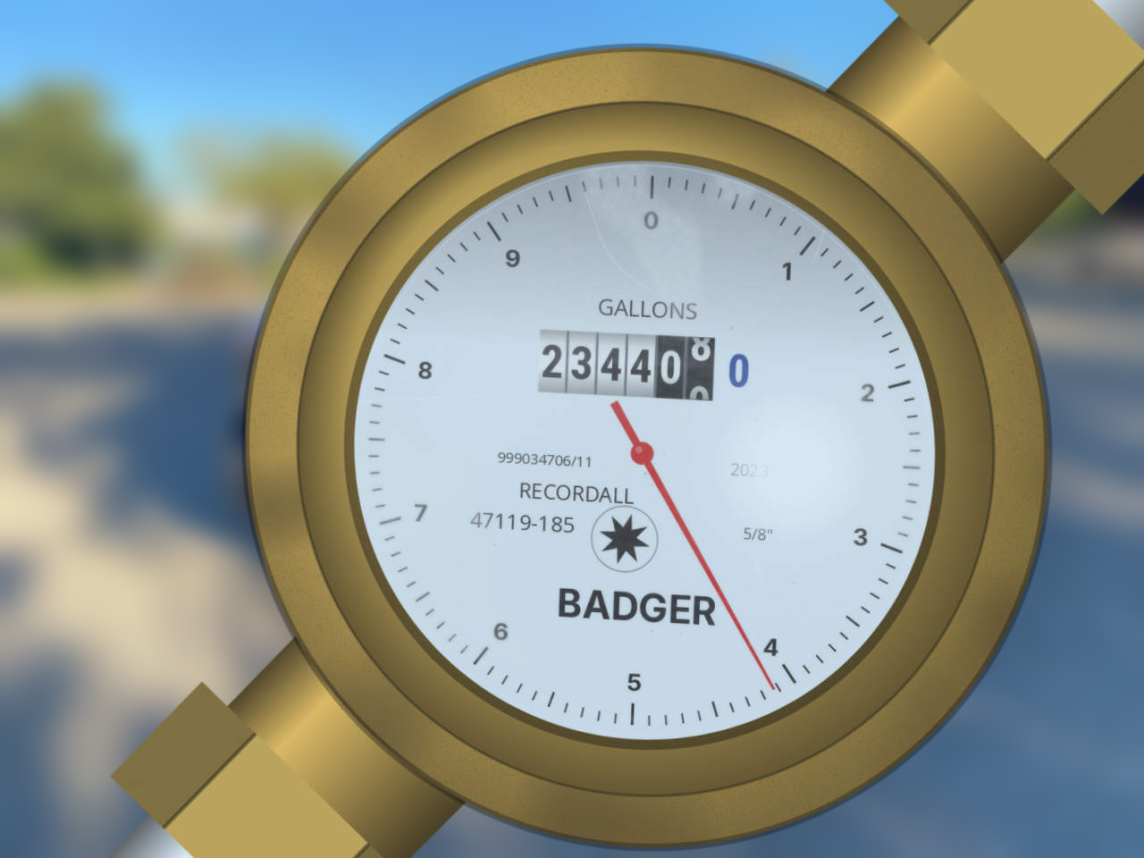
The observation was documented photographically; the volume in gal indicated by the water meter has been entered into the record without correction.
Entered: 2344084.1 gal
